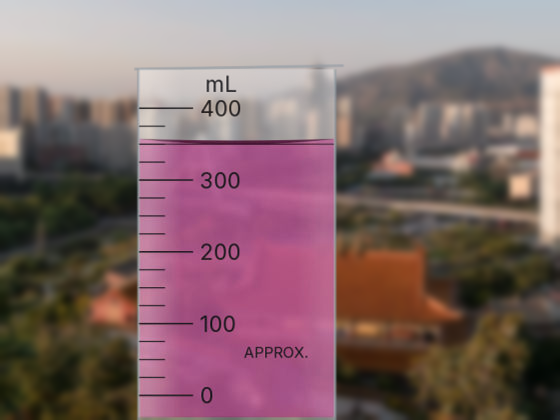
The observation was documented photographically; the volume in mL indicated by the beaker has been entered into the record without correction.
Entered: 350 mL
